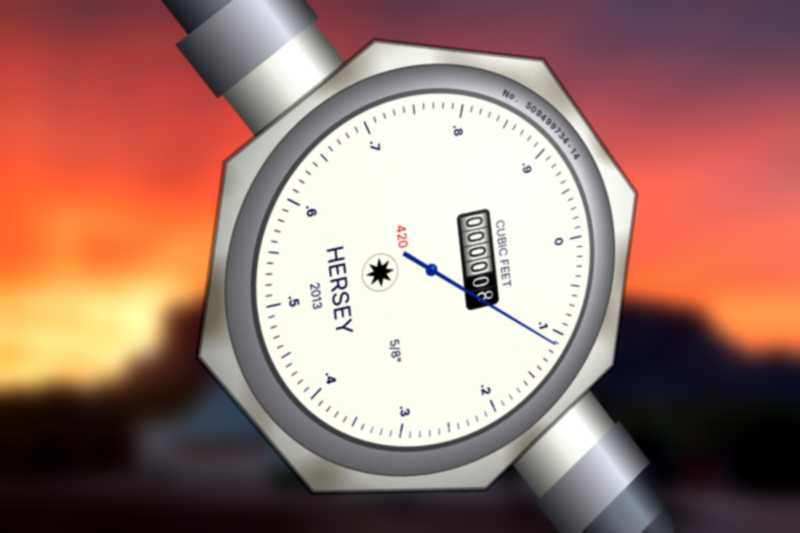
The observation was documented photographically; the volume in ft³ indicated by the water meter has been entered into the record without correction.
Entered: 8.11 ft³
